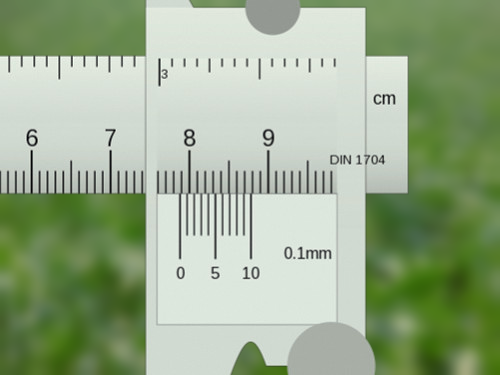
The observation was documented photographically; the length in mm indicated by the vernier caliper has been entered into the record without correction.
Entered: 78.8 mm
